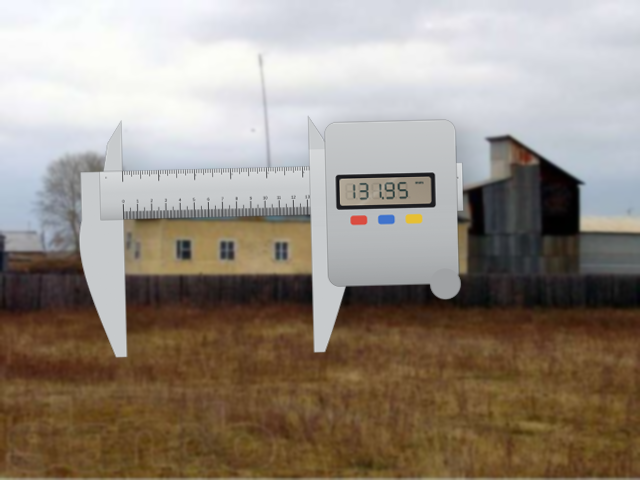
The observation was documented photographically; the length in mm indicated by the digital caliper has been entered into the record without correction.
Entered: 131.95 mm
